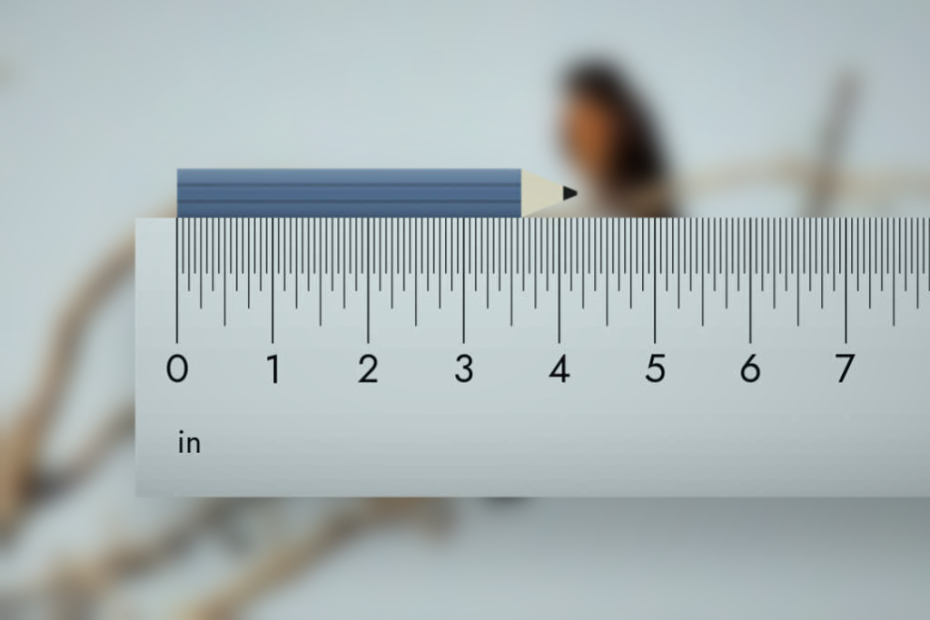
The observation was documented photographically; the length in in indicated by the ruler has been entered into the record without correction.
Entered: 4.1875 in
